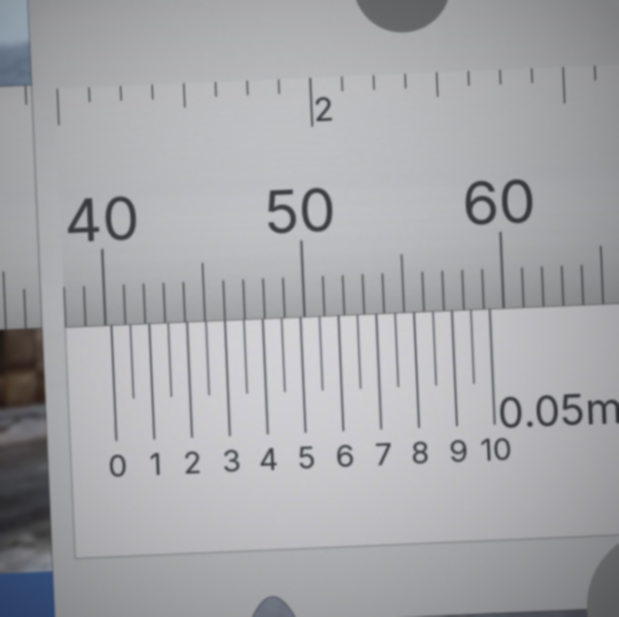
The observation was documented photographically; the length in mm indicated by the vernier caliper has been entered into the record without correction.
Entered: 40.3 mm
